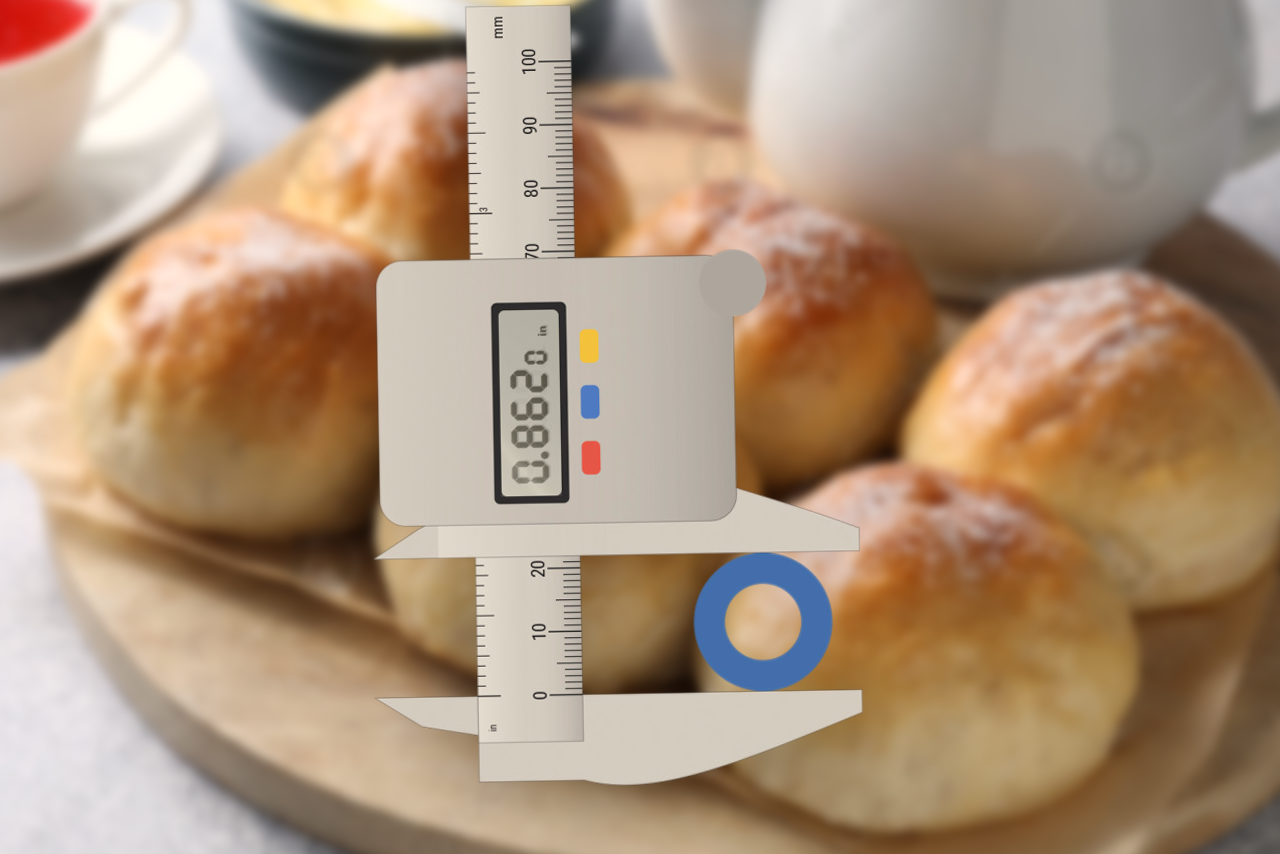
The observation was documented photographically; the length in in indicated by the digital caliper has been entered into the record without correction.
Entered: 0.8620 in
